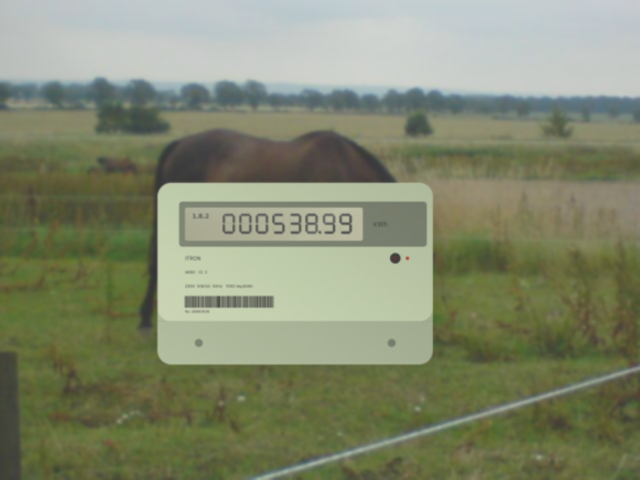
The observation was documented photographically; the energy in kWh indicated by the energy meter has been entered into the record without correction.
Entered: 538.99 kWh
